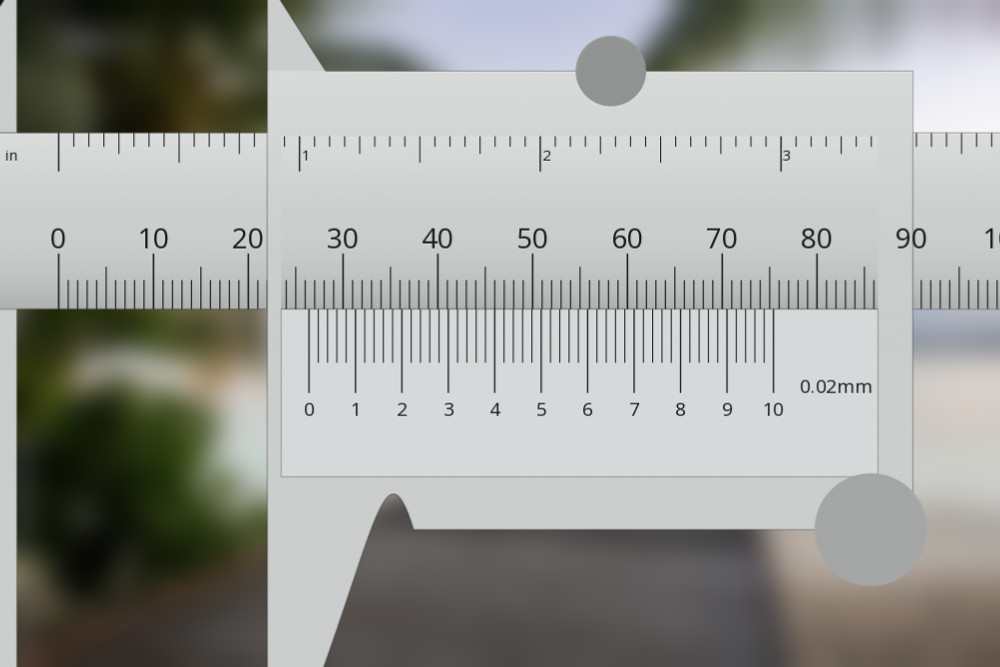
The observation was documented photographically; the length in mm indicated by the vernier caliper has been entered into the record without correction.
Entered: 26.4 mm
